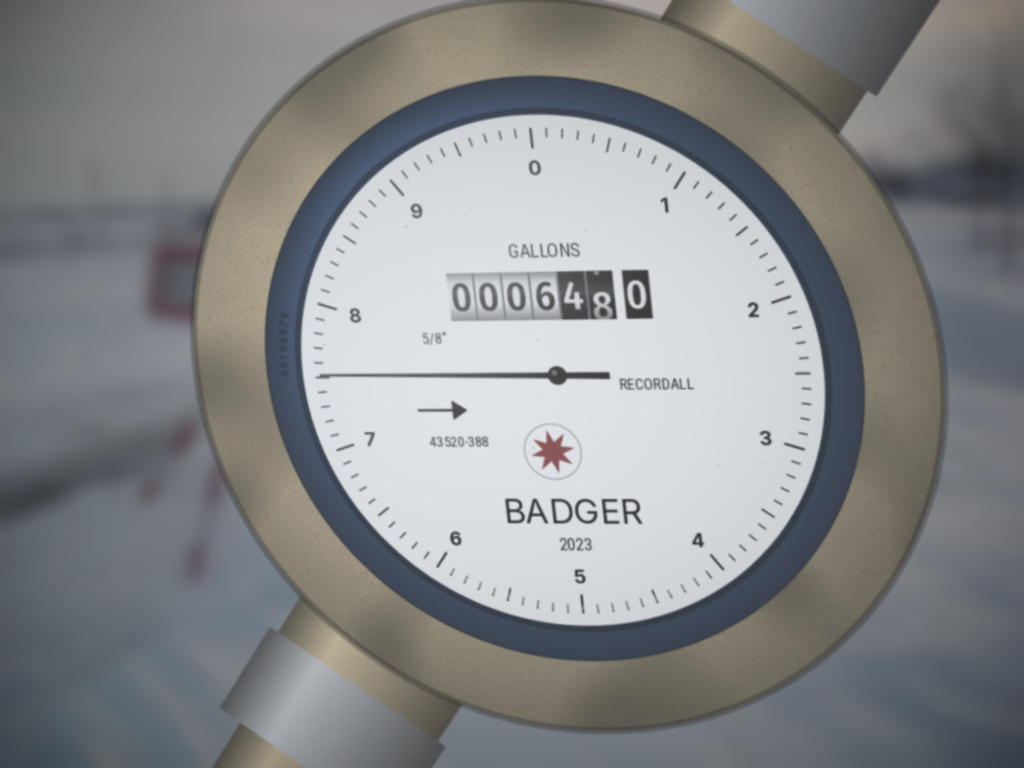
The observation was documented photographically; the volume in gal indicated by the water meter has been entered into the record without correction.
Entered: 6477.5 gal
